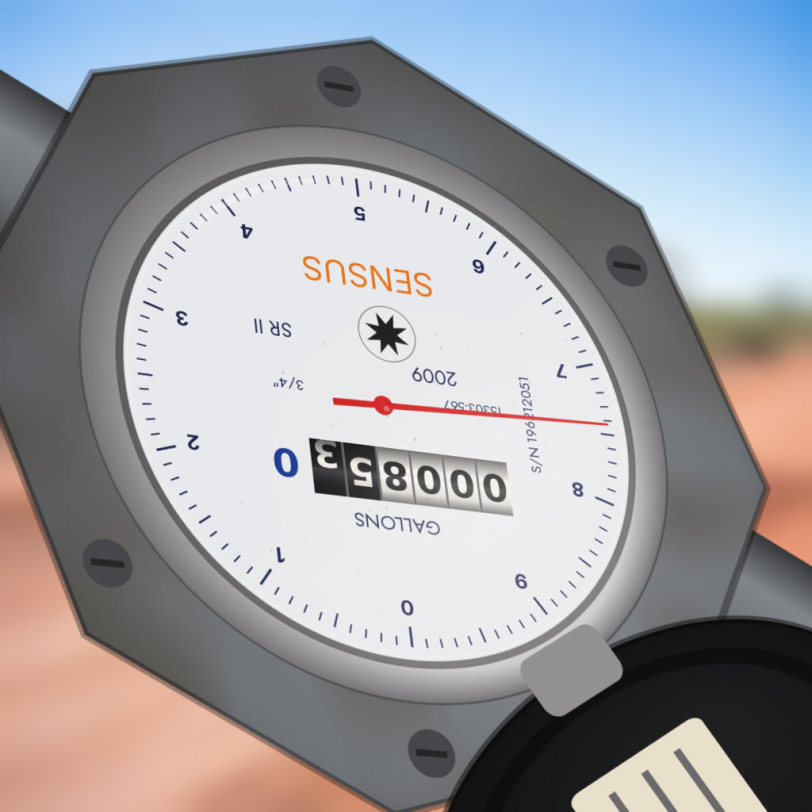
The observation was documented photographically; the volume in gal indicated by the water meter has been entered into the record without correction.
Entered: 8527.4 gal
